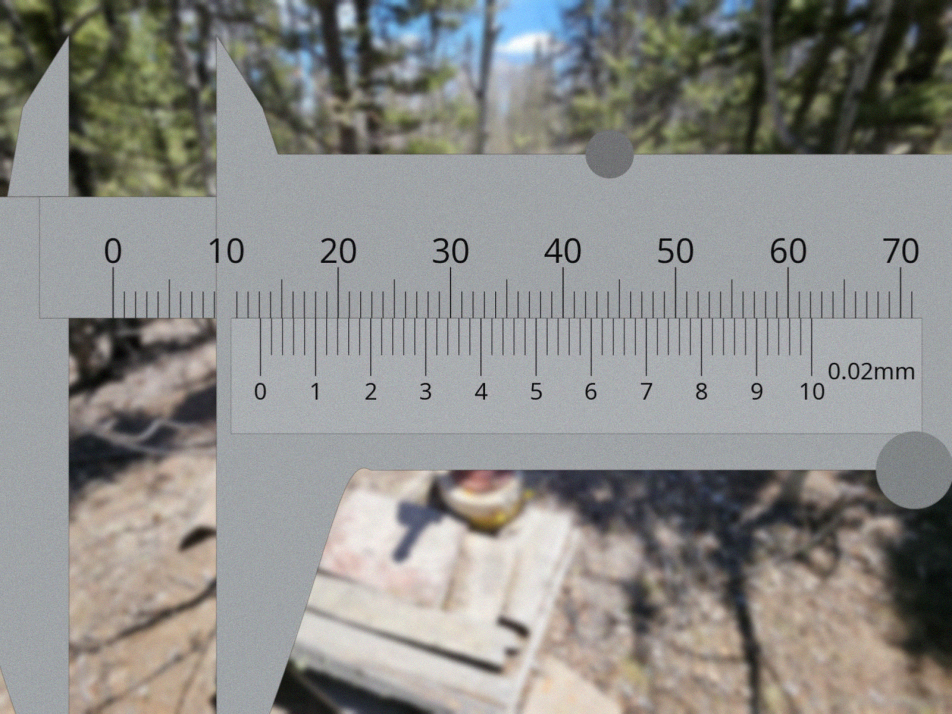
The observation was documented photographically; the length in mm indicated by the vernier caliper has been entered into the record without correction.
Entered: 13.1 mm
